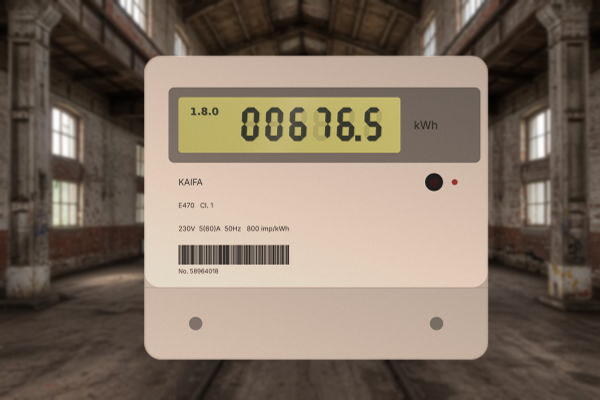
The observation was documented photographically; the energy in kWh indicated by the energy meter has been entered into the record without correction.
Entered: 676.5 kWh
